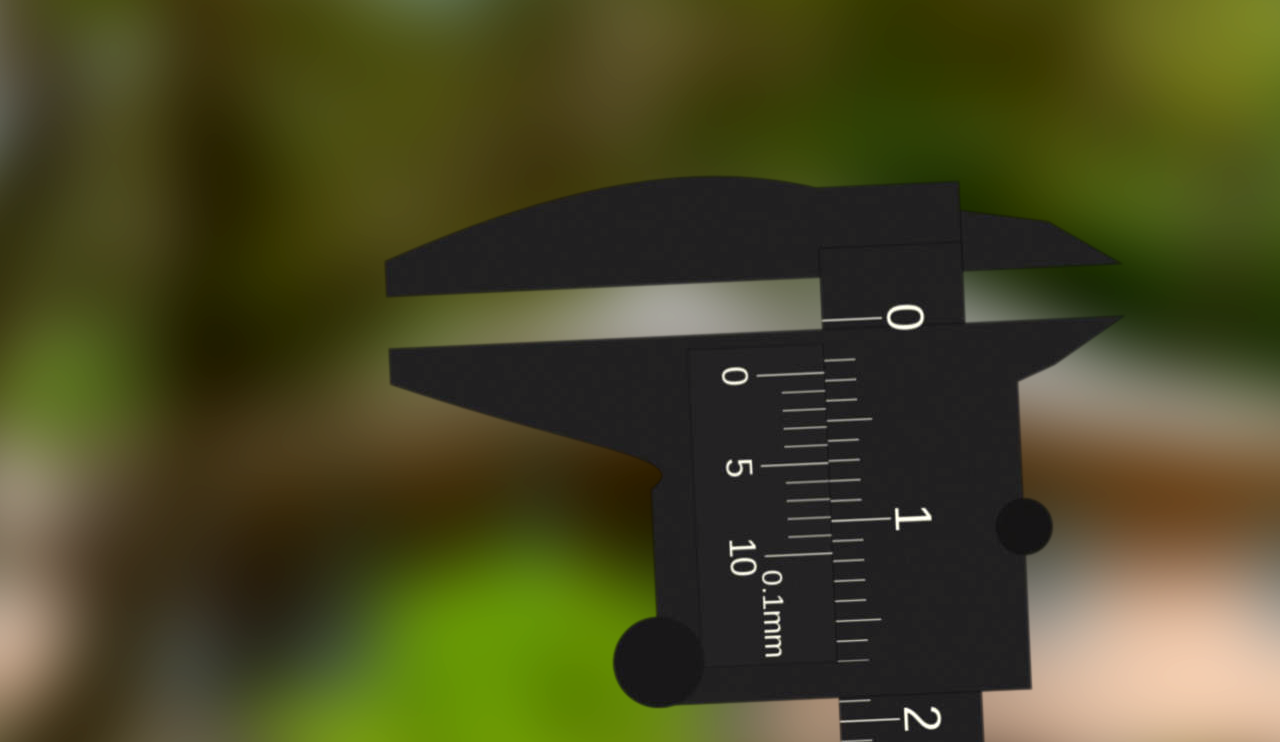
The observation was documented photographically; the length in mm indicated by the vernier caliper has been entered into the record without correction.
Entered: 2.6 mm
